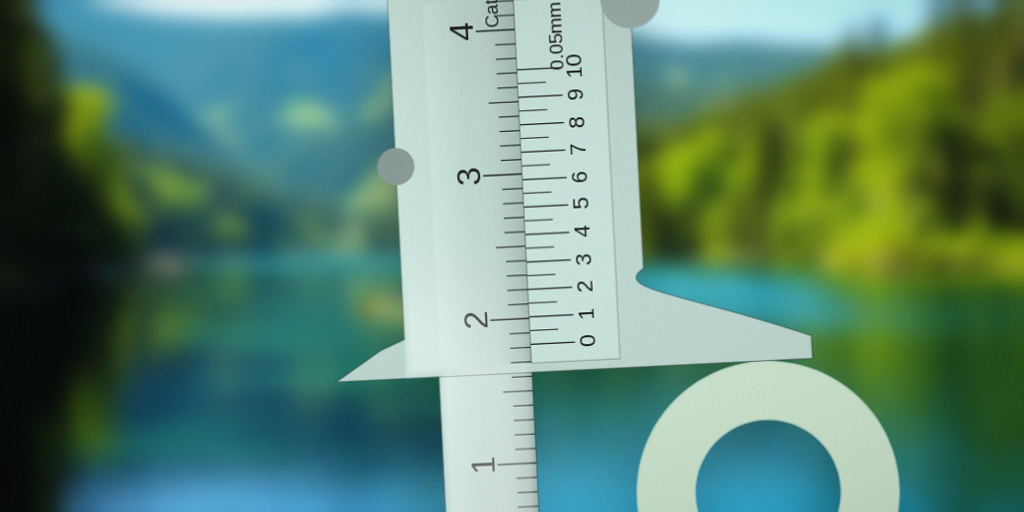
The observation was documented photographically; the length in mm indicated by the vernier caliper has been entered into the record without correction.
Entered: 18.2 mm
